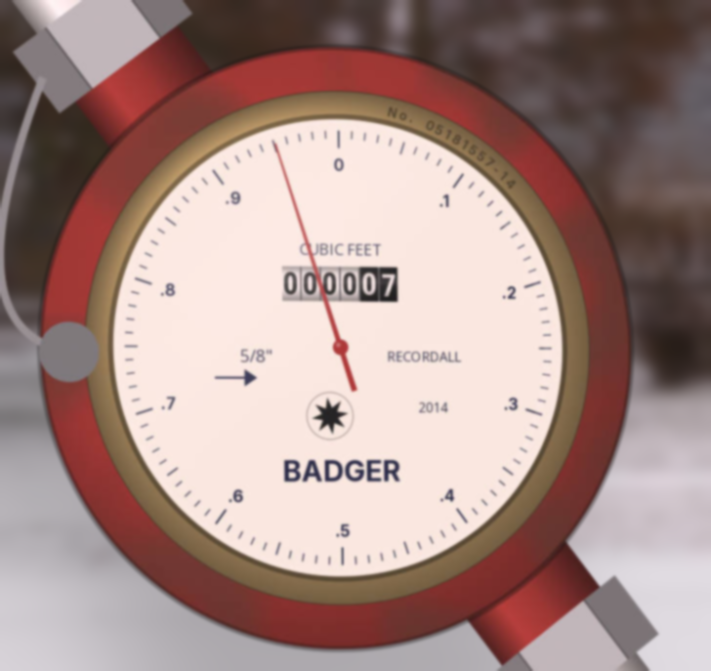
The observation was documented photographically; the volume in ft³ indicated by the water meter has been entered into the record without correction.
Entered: 6.95 ft³
